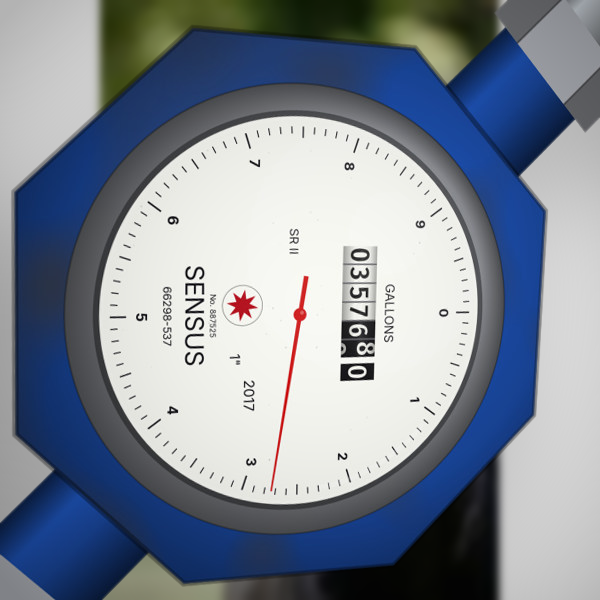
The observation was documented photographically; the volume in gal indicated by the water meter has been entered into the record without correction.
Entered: 357682.7 gal
